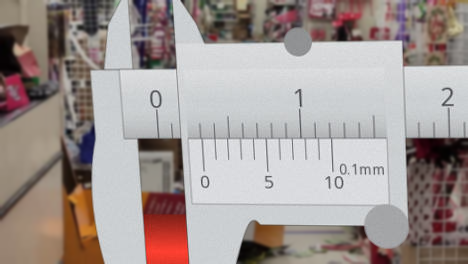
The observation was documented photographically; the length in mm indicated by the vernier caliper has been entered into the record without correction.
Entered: 3.1 mm
